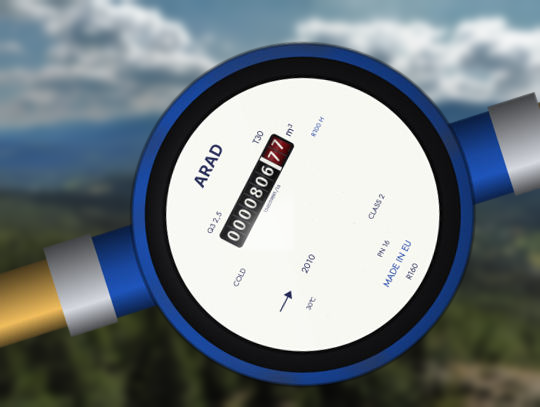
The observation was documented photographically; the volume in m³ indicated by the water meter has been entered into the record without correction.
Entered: 806.77 m³
